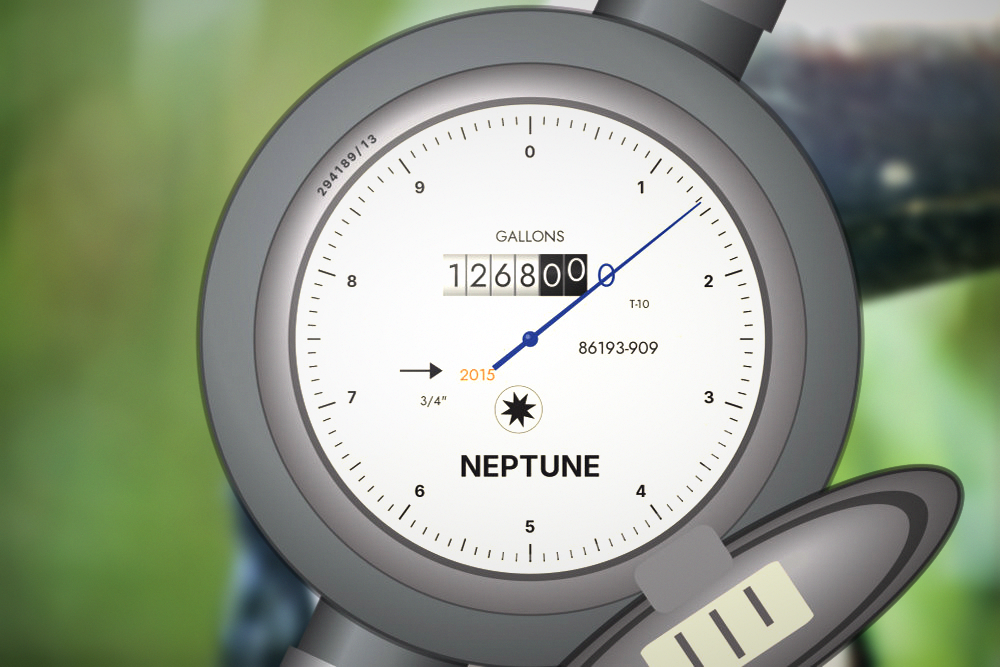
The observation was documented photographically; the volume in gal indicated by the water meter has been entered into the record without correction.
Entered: 1268001.4 gal
